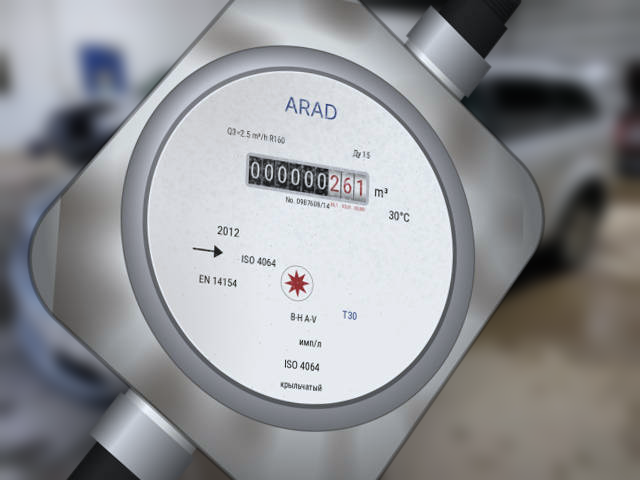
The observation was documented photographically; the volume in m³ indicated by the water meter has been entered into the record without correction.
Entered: 0.261 m³
